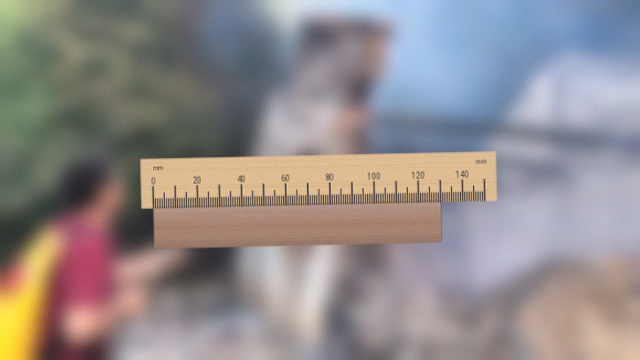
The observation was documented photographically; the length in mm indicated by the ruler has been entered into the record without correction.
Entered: 130 mm
